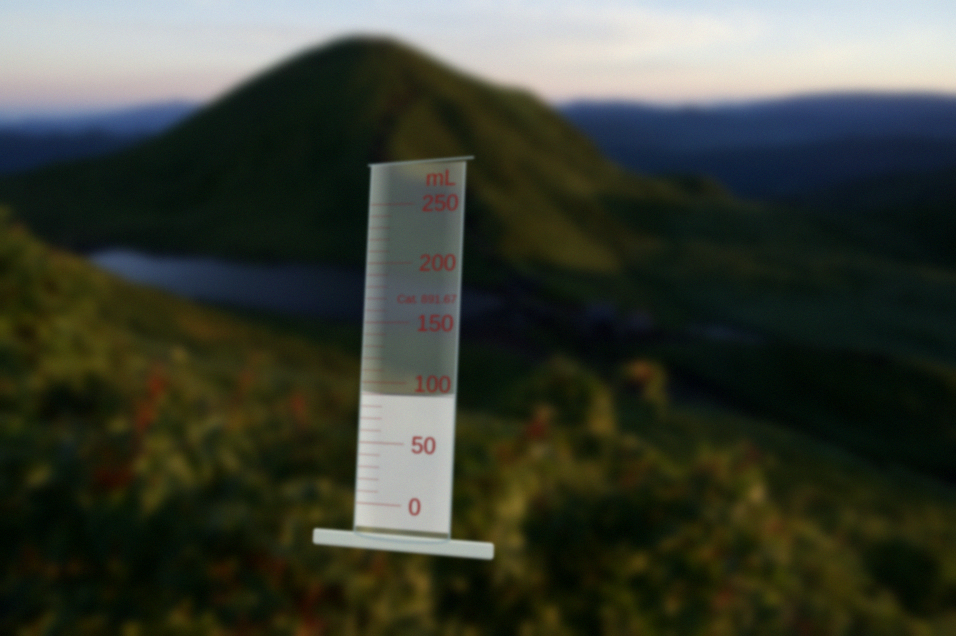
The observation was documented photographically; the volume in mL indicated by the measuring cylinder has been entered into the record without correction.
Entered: 90 mL
